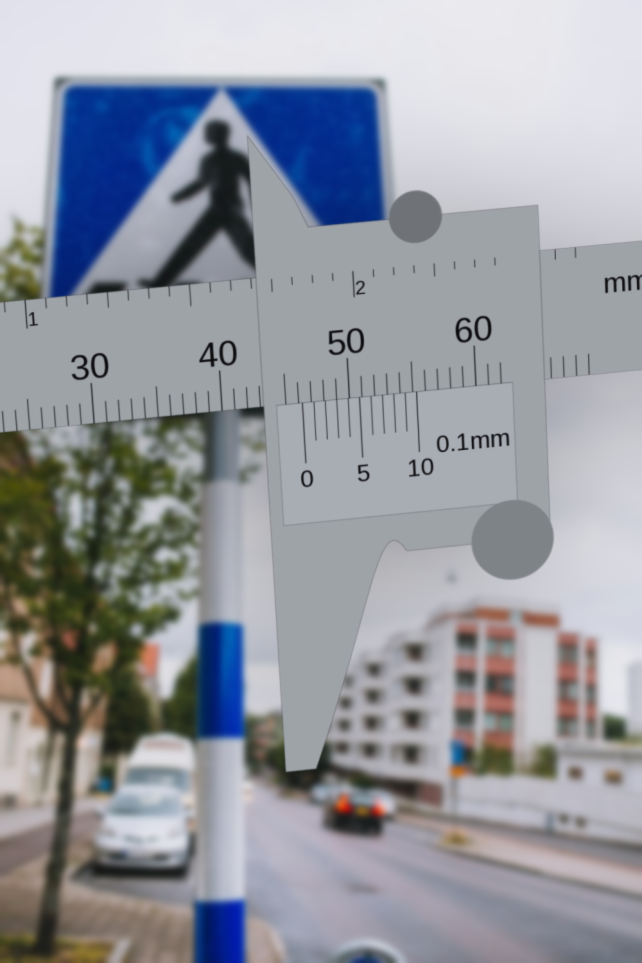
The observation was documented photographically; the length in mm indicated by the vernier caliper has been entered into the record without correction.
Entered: 46.3 mm
